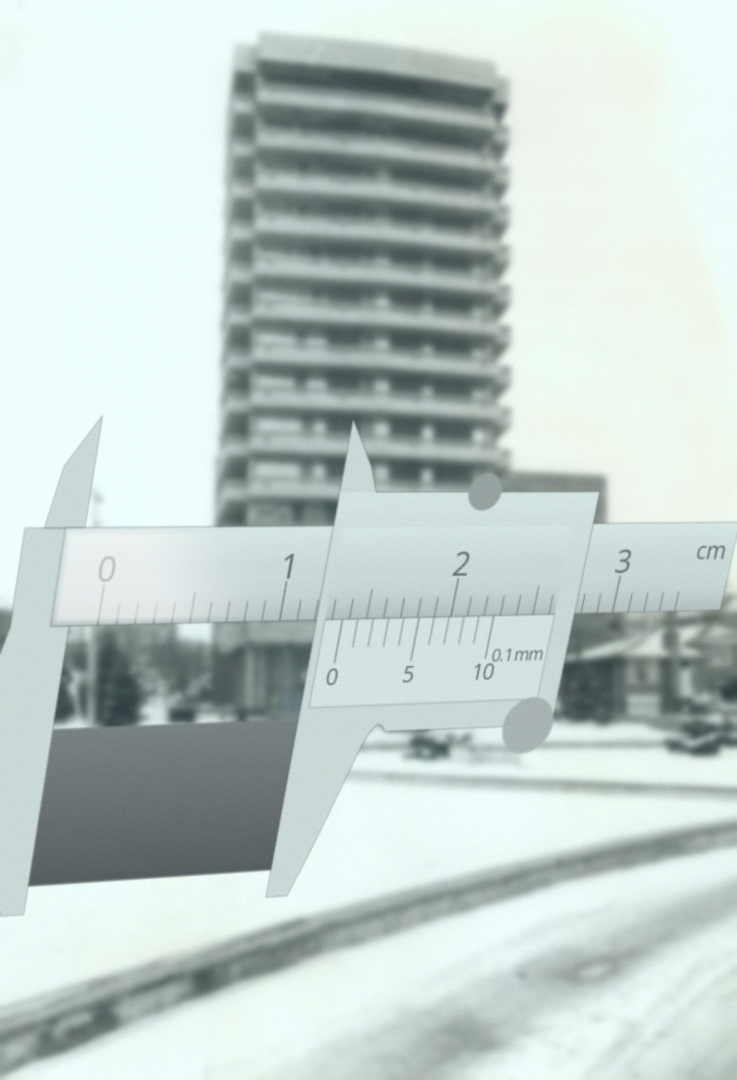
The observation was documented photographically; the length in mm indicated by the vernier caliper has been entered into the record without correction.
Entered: 13.6 mm
